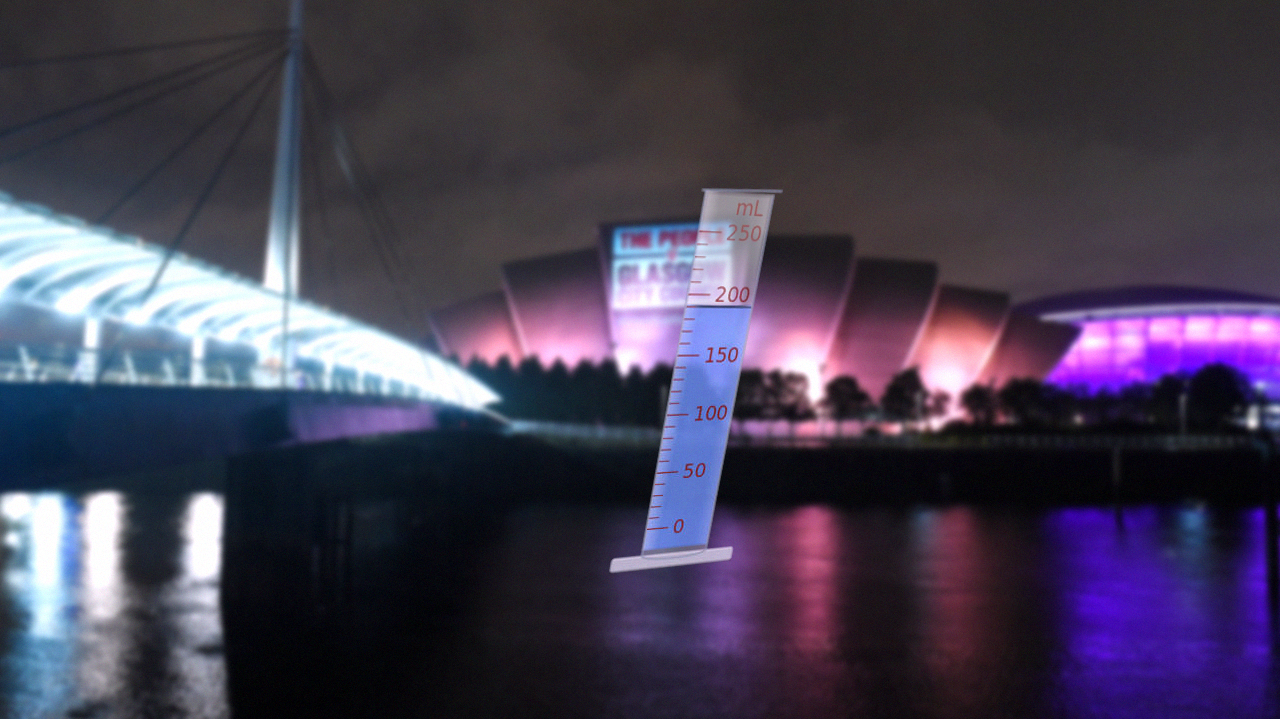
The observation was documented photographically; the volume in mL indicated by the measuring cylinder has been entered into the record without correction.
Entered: 190 mL
